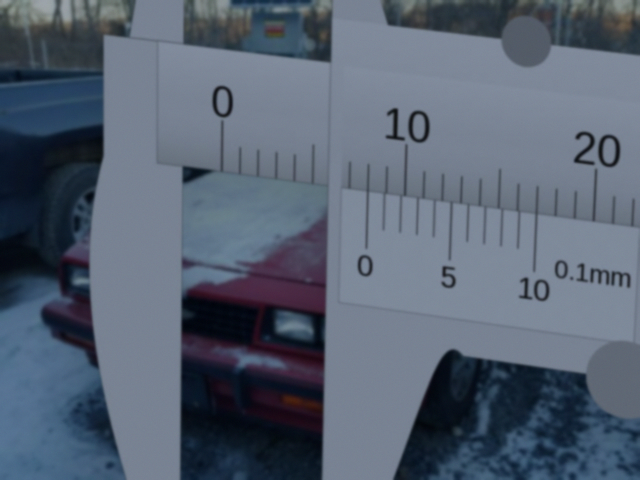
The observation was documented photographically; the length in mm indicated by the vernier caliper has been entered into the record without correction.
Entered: 8.0 mm
